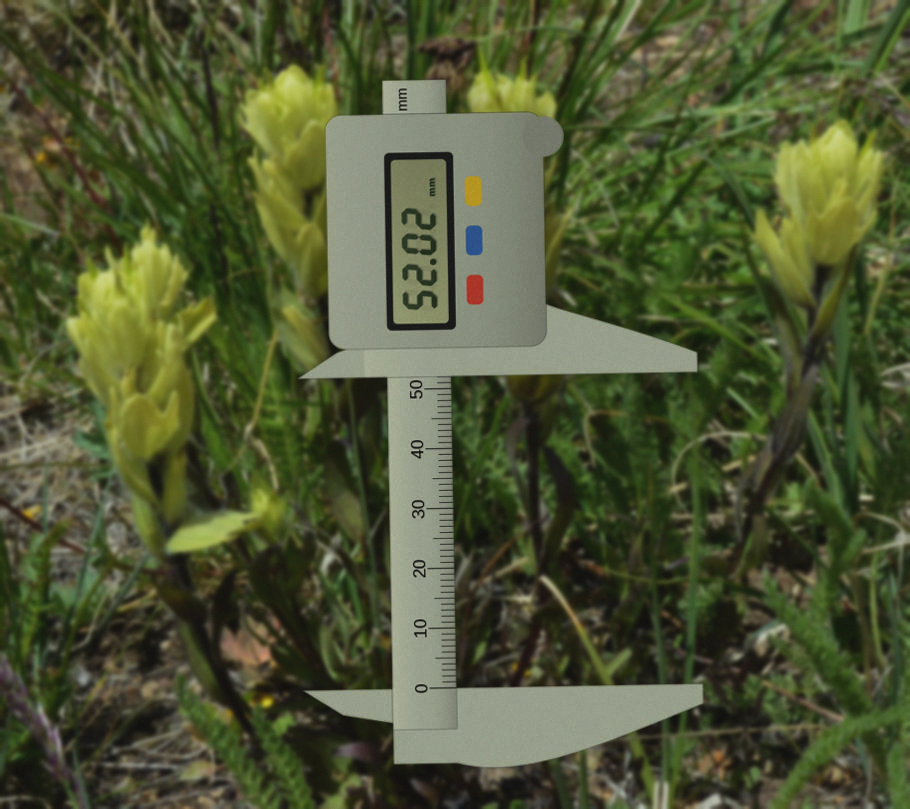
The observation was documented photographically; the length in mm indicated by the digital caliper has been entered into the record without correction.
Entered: 52.02 mm
